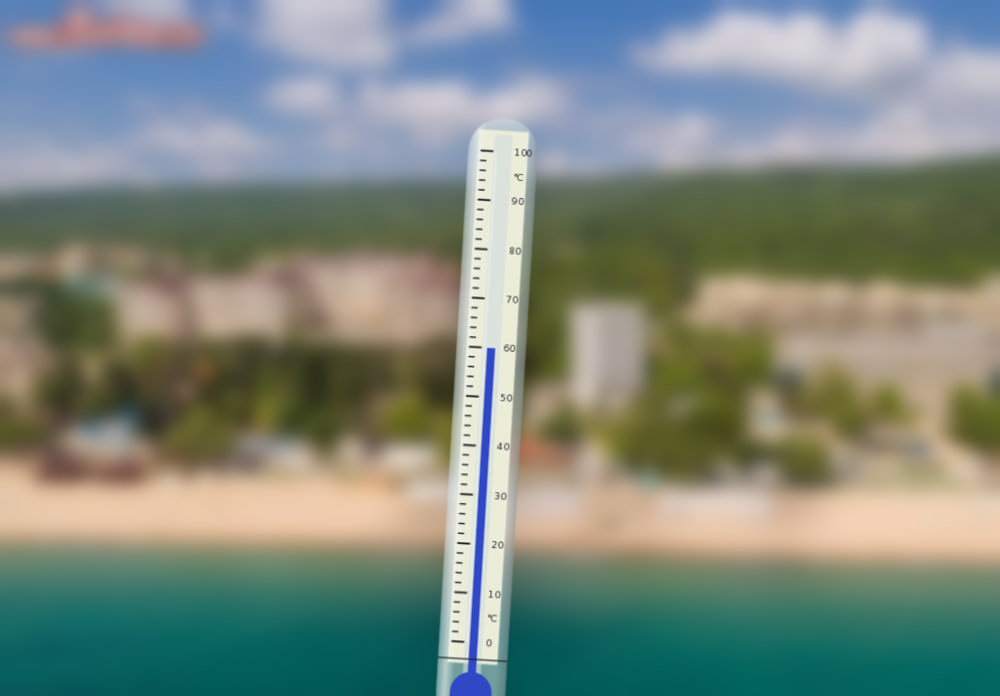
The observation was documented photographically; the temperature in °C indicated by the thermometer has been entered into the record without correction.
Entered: 60 °C
